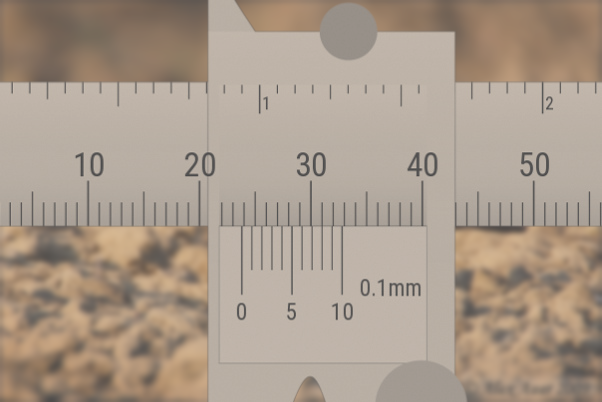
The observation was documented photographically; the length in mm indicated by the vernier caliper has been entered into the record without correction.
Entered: 23.8 mm
